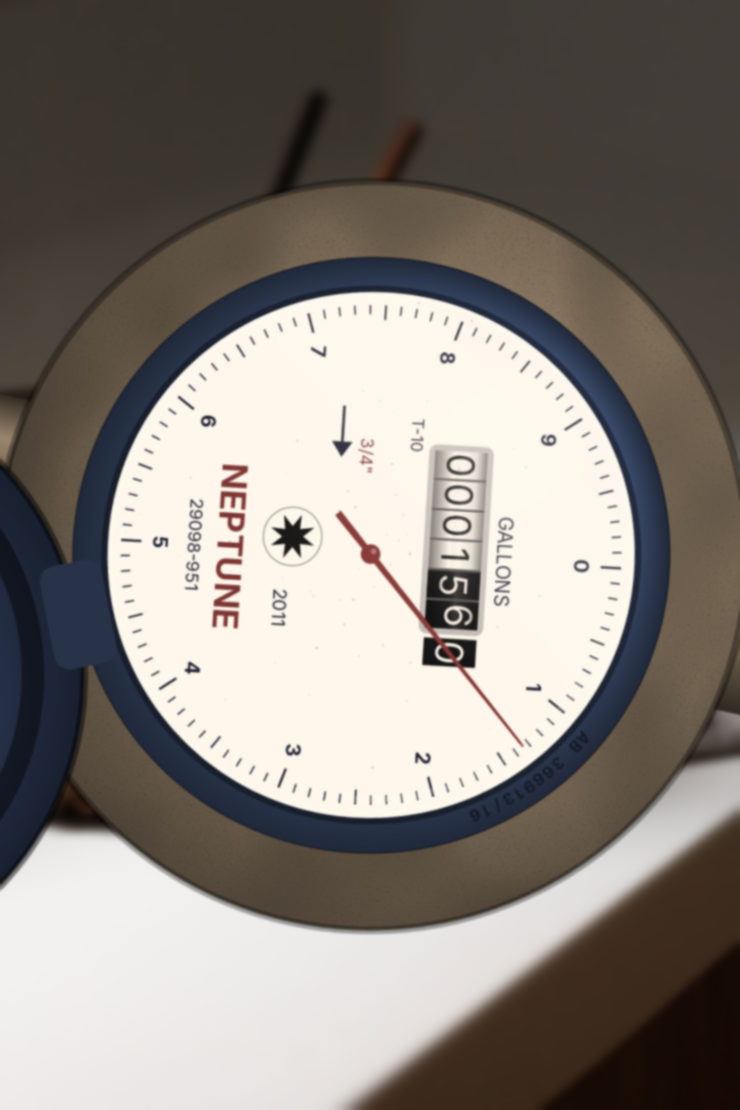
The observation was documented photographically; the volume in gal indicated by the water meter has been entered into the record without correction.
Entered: 1561.3 gal
